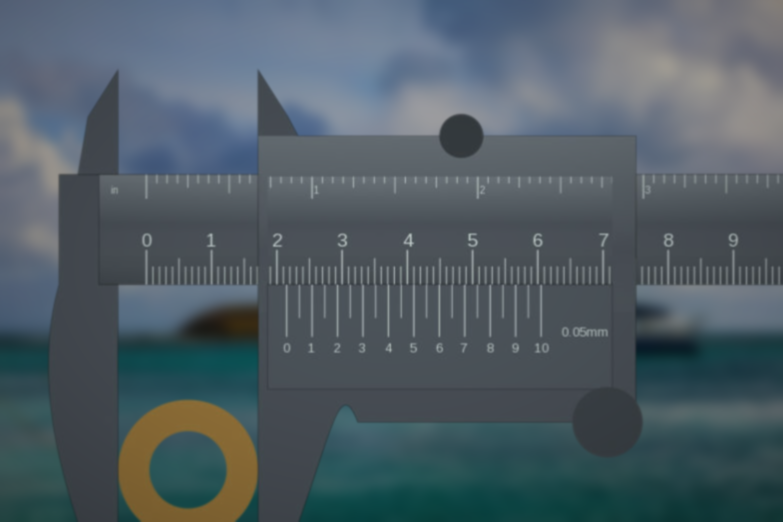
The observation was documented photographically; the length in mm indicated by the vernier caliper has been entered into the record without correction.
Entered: 21.5 mm
